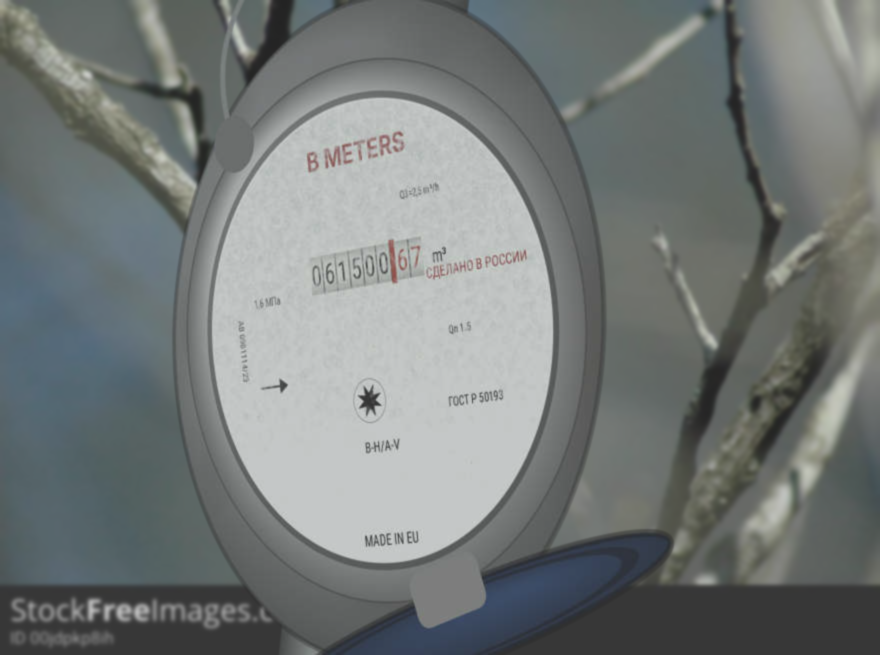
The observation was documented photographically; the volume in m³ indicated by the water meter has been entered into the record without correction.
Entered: 61500.67 m³
